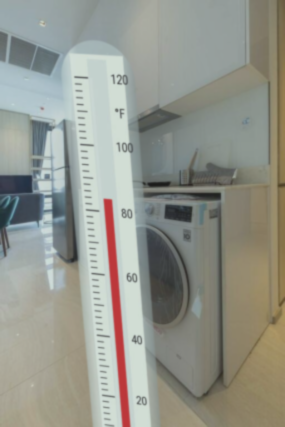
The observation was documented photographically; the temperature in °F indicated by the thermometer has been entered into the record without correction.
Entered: 84 °F
